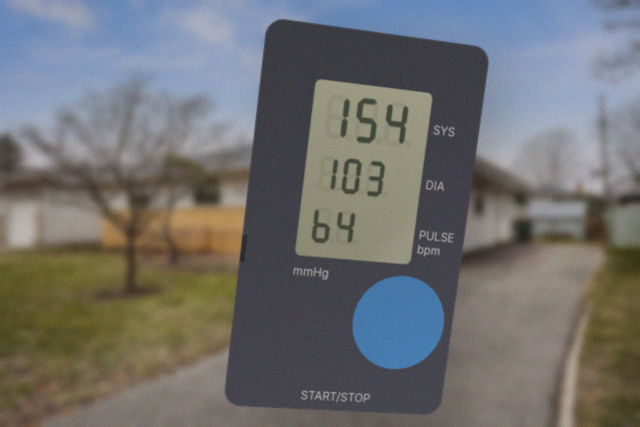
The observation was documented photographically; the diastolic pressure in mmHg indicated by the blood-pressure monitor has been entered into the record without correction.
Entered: 103 mmHg
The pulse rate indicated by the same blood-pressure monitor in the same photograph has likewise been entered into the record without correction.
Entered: 64 bpm
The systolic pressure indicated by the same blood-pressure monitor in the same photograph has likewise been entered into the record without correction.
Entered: 154 mmHg
